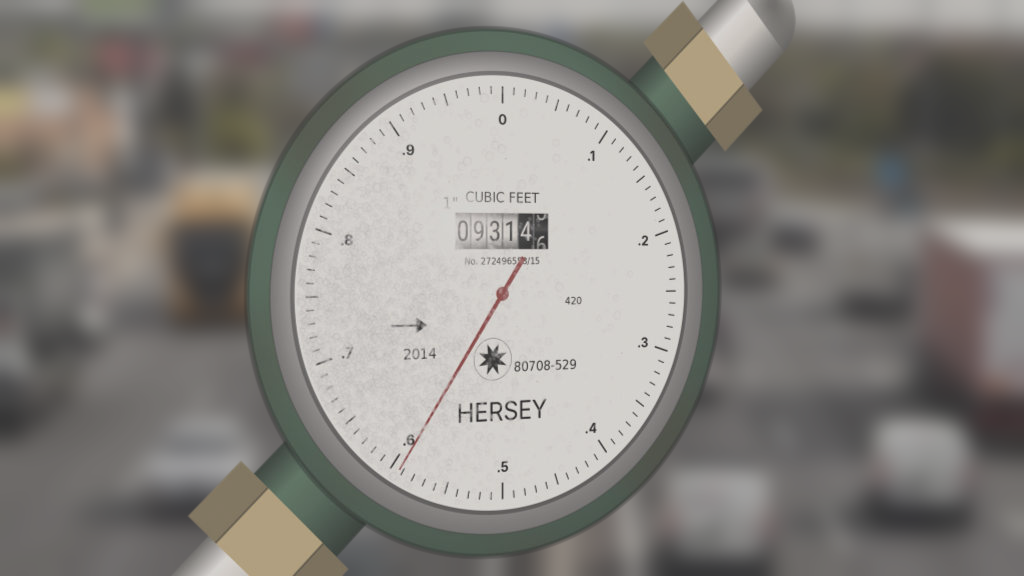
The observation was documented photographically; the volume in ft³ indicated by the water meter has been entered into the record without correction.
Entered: 93145.59 ft³
